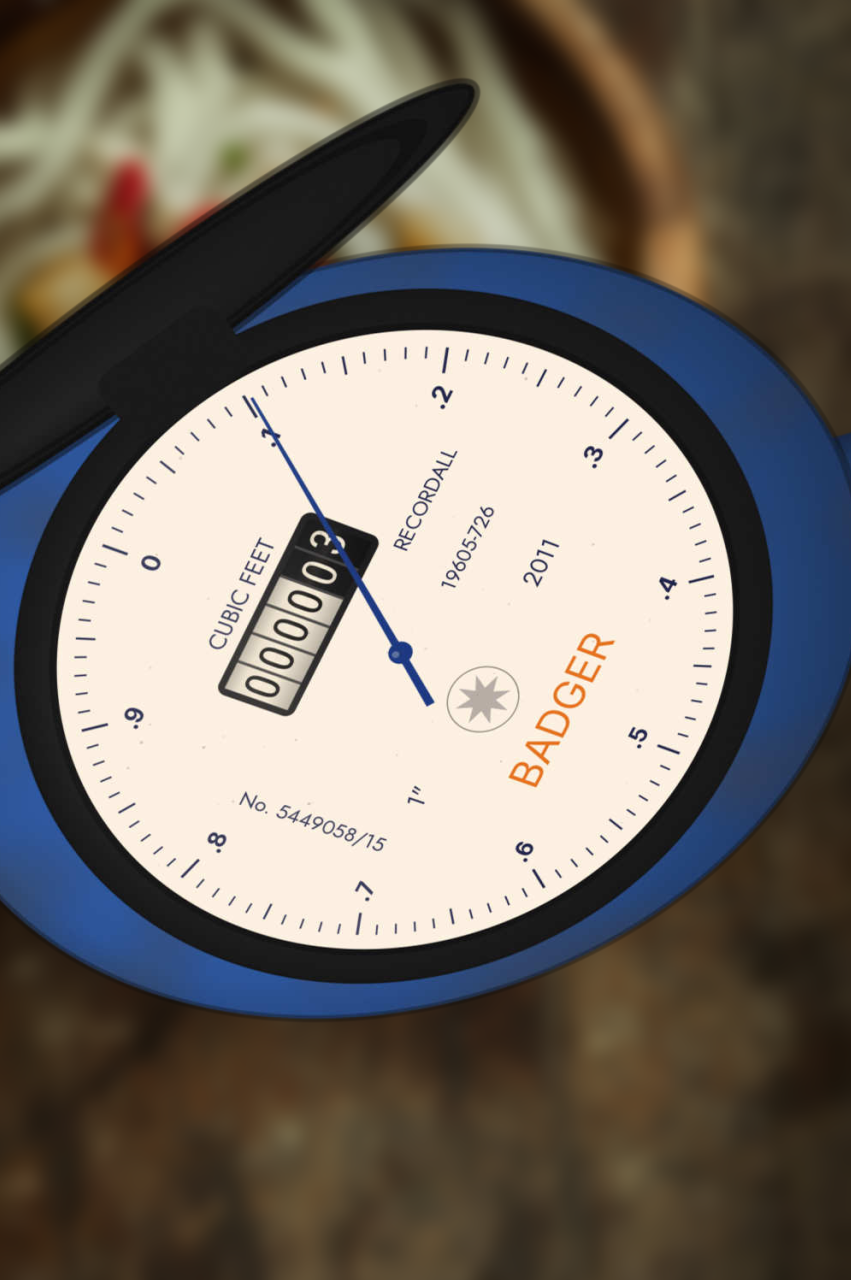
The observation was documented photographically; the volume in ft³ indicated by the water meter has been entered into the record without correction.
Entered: 3.10 ft³
